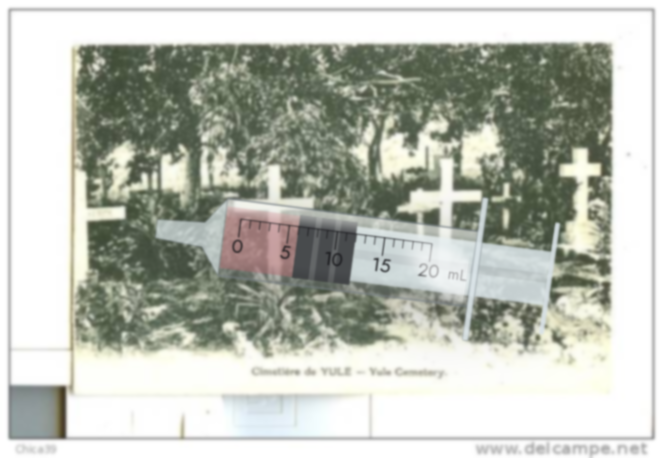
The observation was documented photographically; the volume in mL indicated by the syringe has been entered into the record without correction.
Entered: 6 mL
